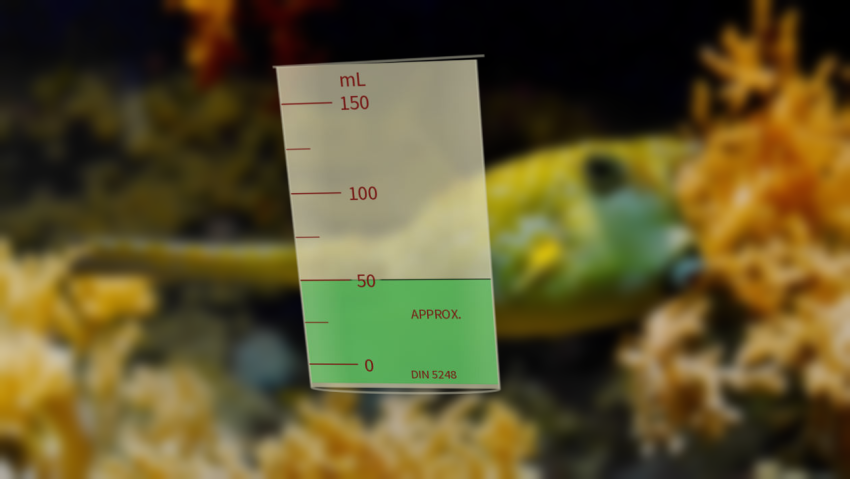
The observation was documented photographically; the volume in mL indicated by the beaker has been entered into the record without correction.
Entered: 50 mL
